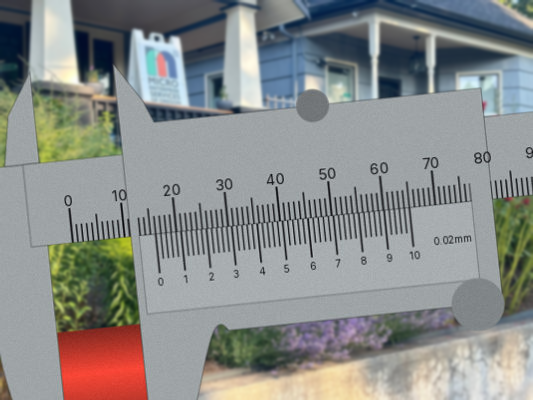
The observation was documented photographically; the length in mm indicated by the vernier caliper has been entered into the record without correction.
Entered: 16.0 mm
